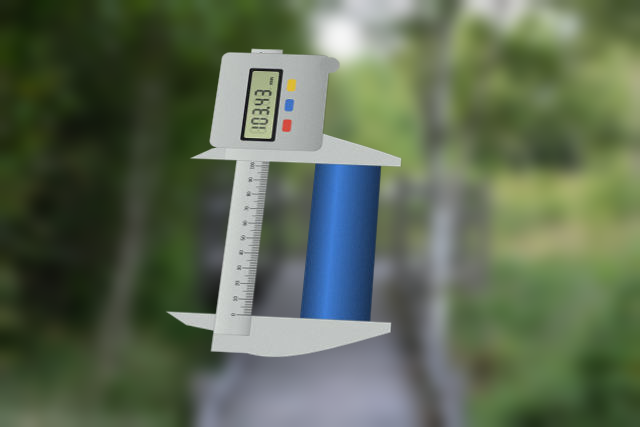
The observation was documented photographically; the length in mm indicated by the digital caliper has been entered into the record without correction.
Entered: 103.43 mm
